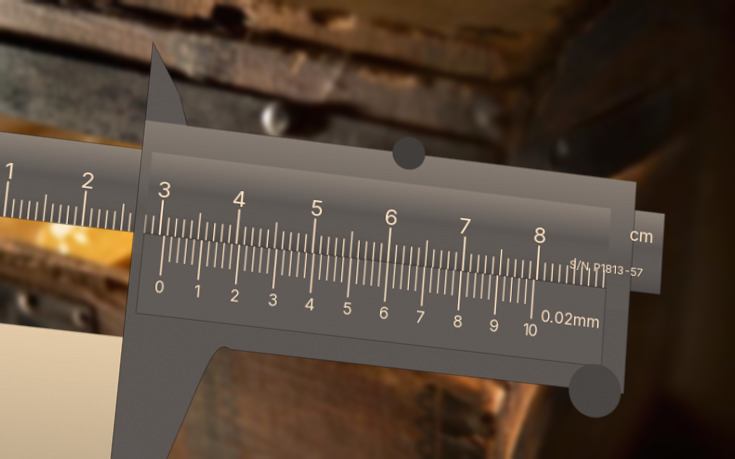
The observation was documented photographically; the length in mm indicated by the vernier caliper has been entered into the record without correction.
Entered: 30.6 mm
